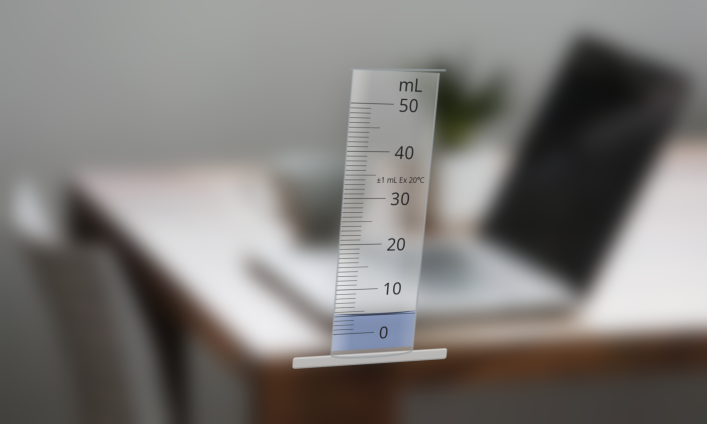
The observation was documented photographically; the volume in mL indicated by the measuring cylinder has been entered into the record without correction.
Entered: 4 mL
